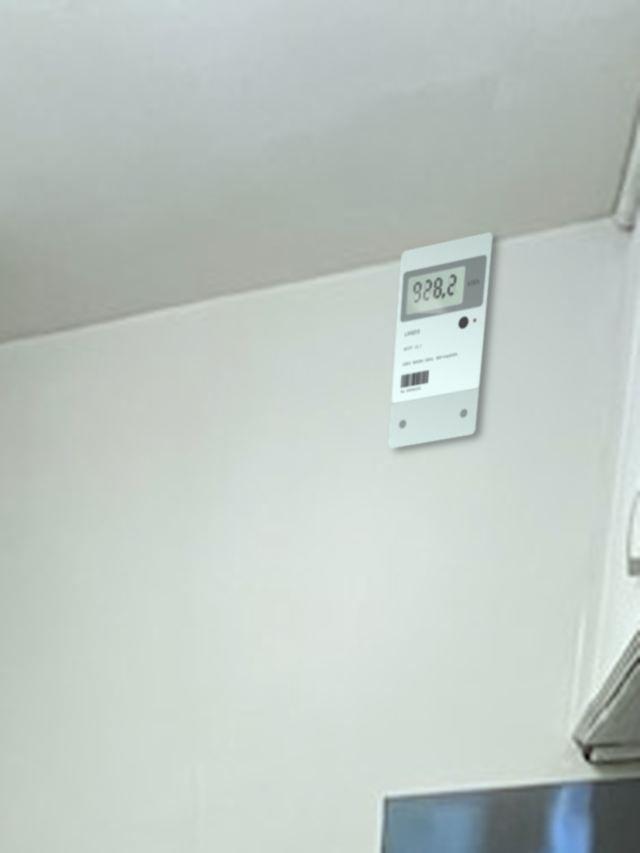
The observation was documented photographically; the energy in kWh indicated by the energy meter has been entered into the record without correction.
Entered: 928.2 kWh
